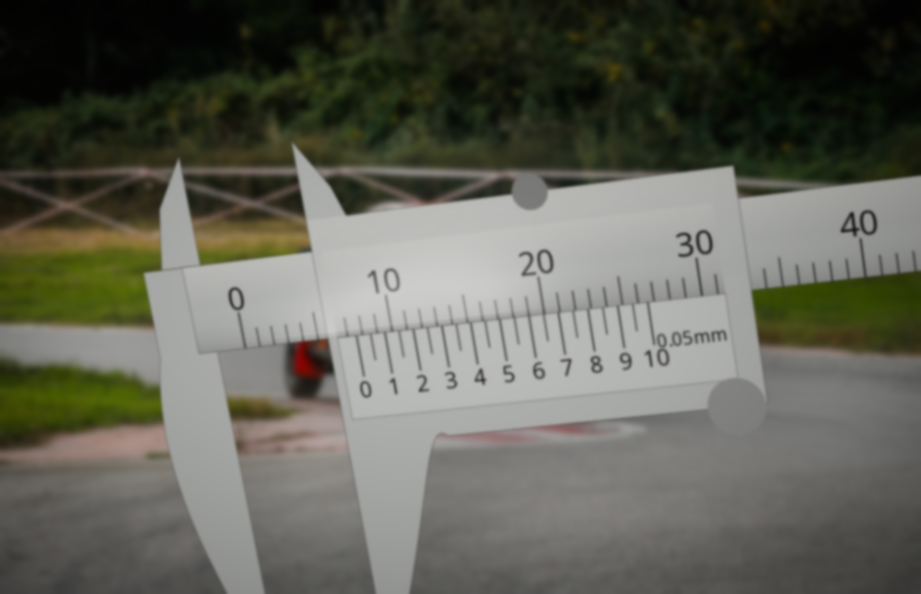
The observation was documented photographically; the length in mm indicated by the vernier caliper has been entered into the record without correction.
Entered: 7.6 mm
